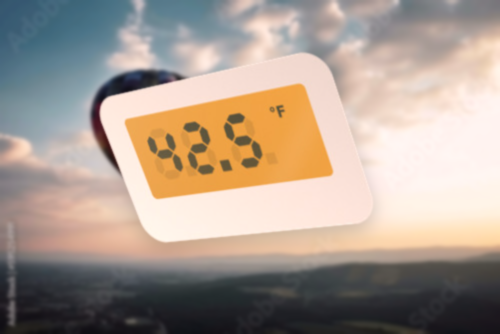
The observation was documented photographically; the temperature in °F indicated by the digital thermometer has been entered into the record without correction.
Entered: 42.5 °F
